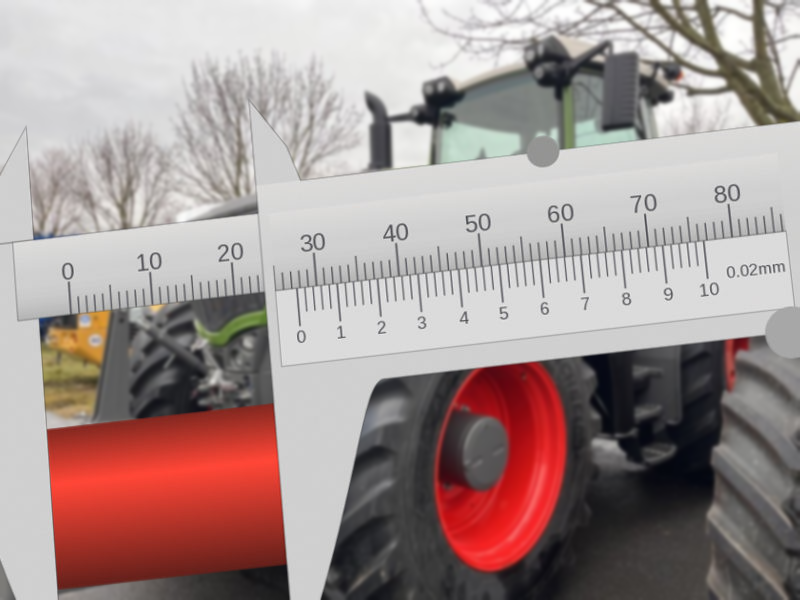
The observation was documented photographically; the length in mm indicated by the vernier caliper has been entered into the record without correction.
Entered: 27.6 mm
